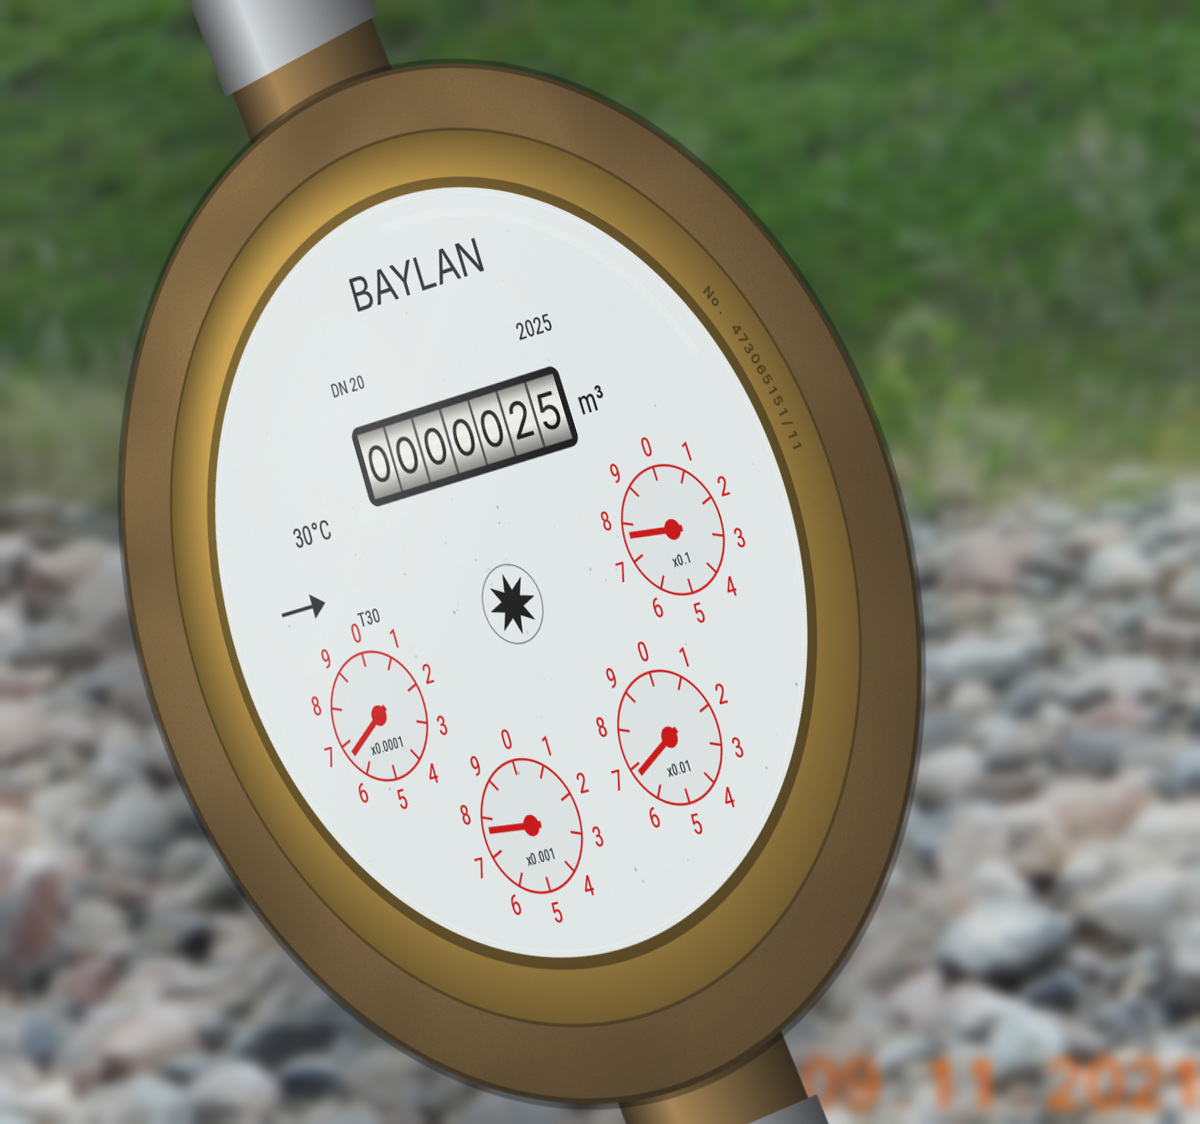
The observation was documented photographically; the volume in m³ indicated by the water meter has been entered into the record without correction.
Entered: 25.7676 m³
